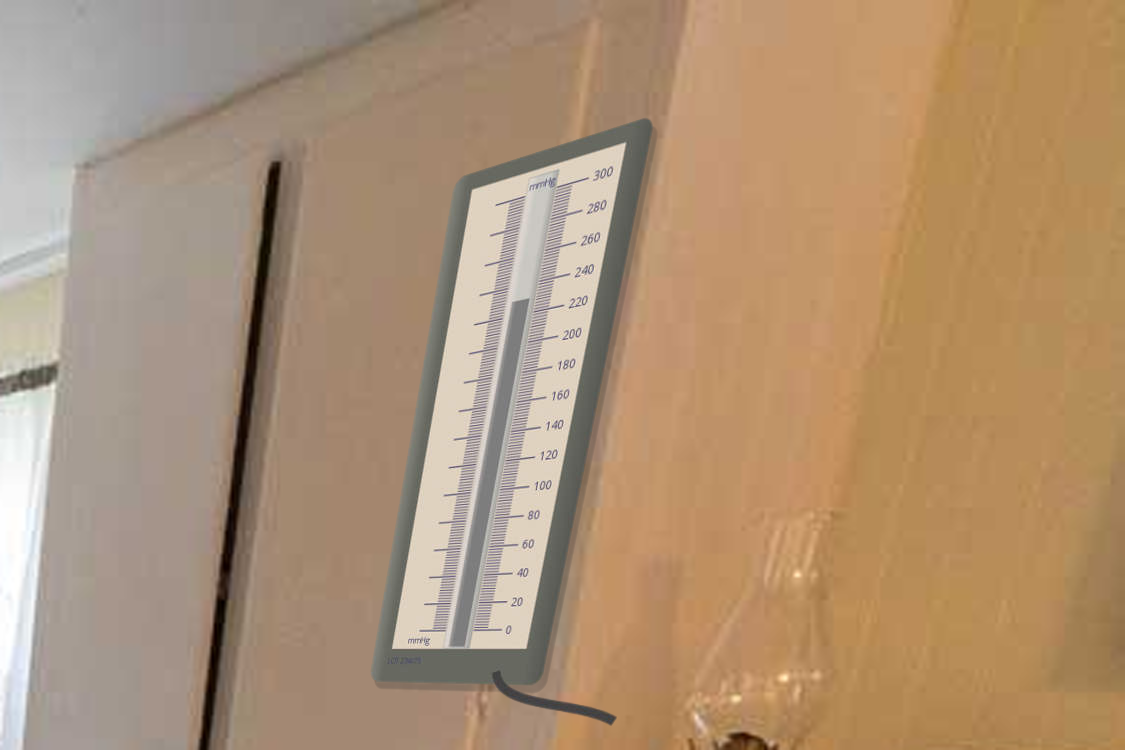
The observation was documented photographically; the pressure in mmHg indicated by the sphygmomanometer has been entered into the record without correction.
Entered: 230 mmHg
